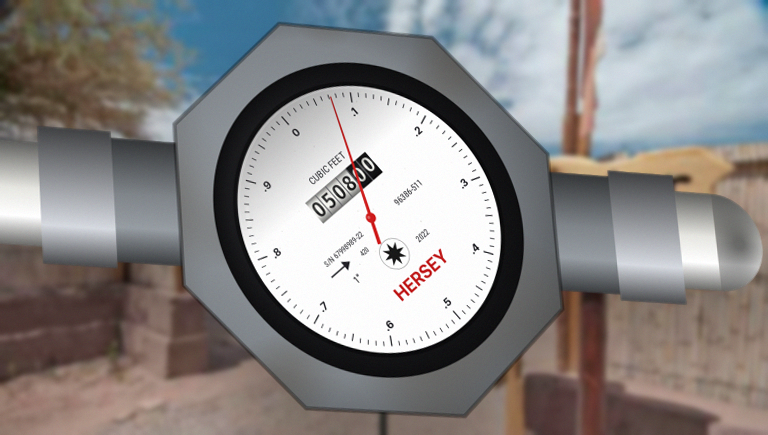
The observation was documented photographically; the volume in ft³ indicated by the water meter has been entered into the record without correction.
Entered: 50800.07 ft³
